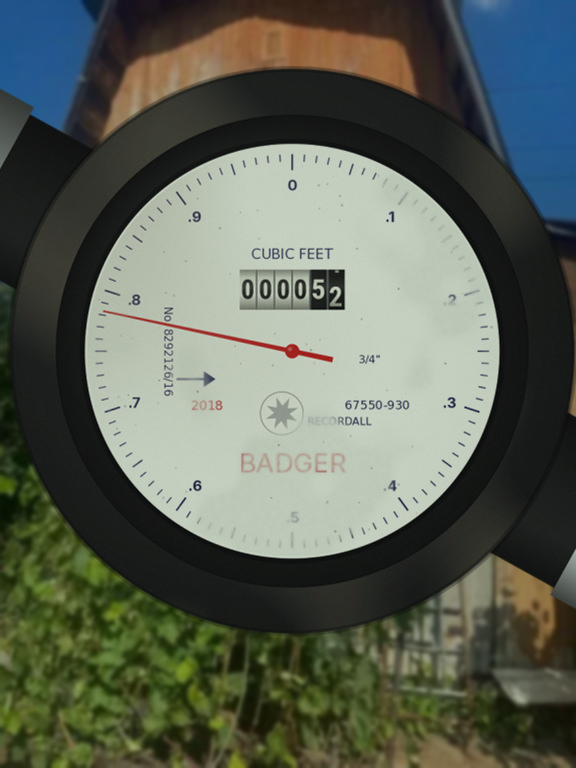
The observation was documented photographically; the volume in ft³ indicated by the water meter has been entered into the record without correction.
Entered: 51.78 ft³
